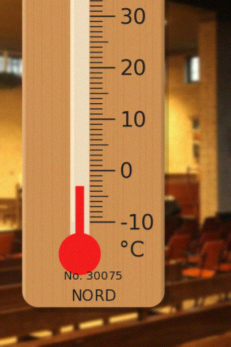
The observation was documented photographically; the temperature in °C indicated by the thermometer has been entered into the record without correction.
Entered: -3 °C
